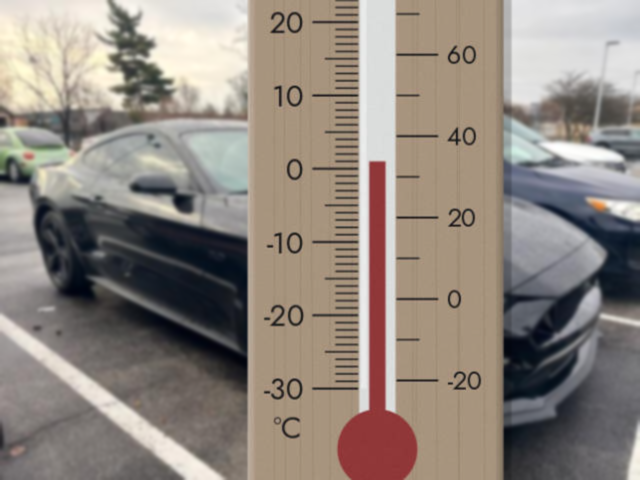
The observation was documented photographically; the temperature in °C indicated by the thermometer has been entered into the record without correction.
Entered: 1 °C
